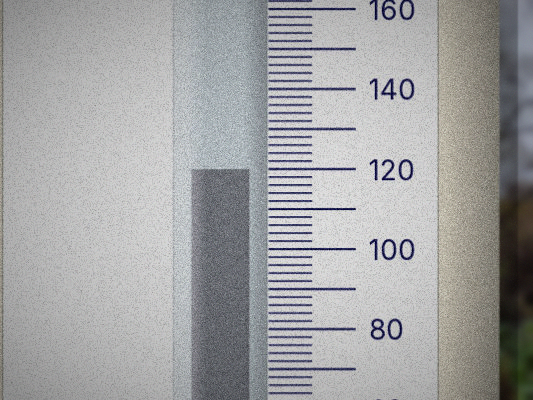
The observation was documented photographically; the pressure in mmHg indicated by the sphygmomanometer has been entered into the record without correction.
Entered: 120 mmHg
